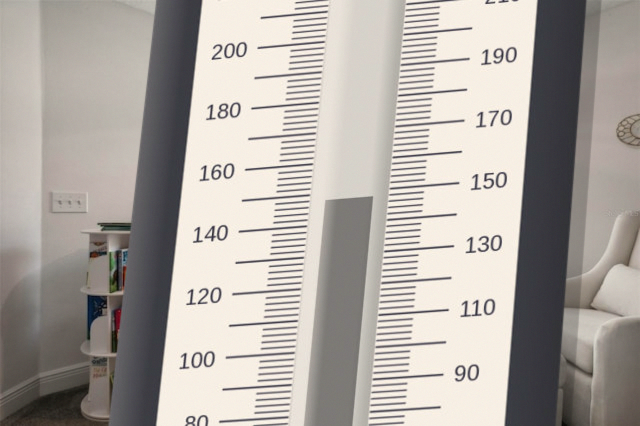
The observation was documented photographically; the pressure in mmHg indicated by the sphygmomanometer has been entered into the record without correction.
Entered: 148 mmHg
